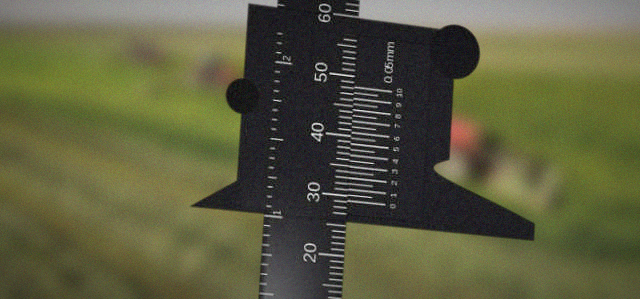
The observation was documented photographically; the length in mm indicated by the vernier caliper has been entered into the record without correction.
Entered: 29.2 mm
